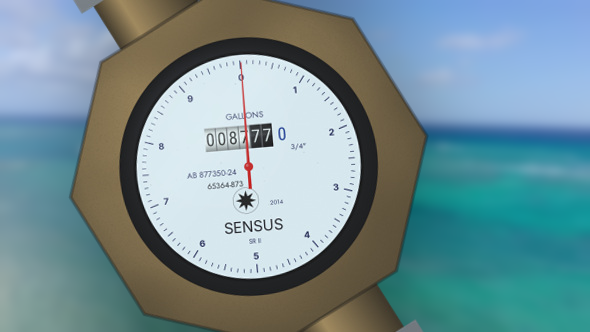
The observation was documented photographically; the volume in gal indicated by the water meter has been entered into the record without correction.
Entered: 87770.0 gal
